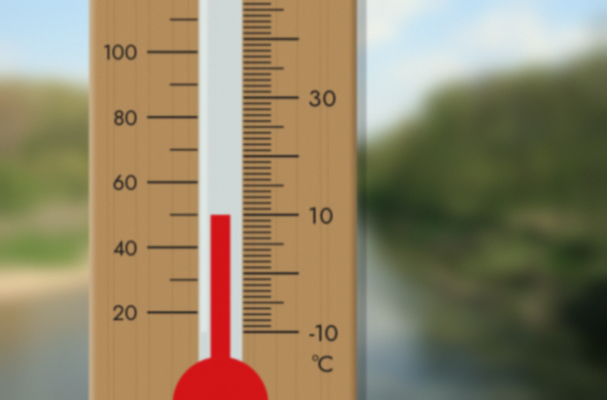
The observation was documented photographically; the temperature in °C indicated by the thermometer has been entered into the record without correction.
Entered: 10 °C
